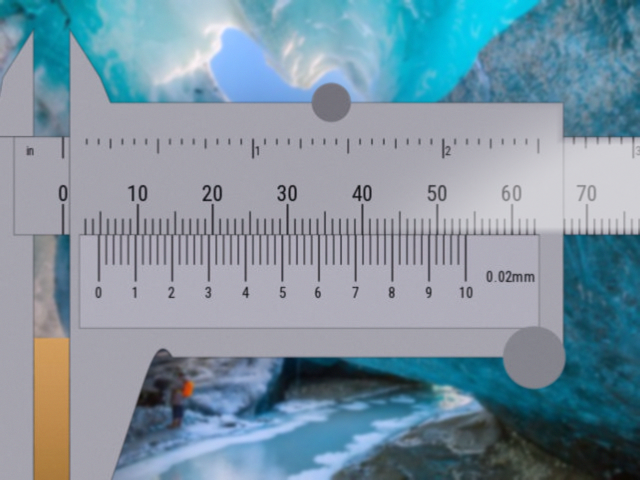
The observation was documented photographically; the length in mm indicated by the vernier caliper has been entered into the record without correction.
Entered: 4.8 mm
